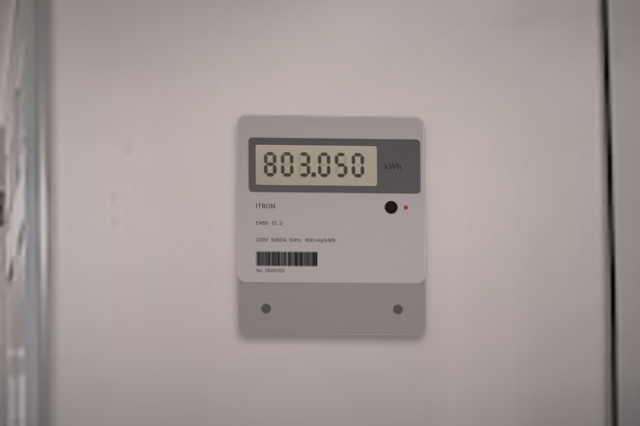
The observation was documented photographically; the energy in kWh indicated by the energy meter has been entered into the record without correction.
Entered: 803.050 kWh
